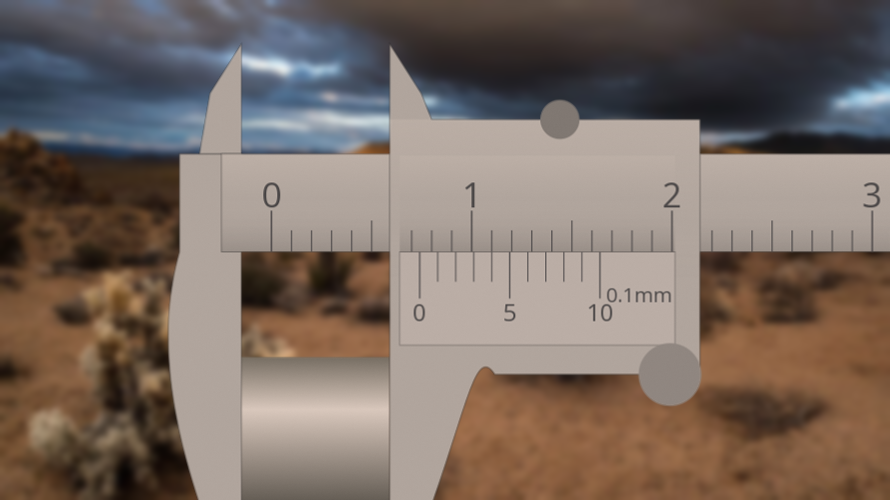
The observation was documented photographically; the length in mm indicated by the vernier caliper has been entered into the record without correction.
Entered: 7.4 mm
